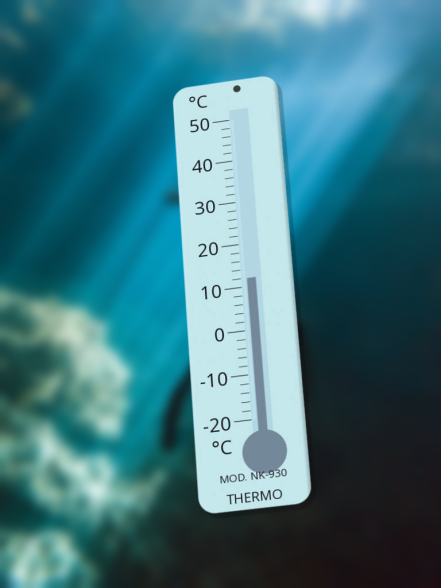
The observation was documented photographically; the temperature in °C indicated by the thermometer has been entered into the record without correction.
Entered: 12 °C
